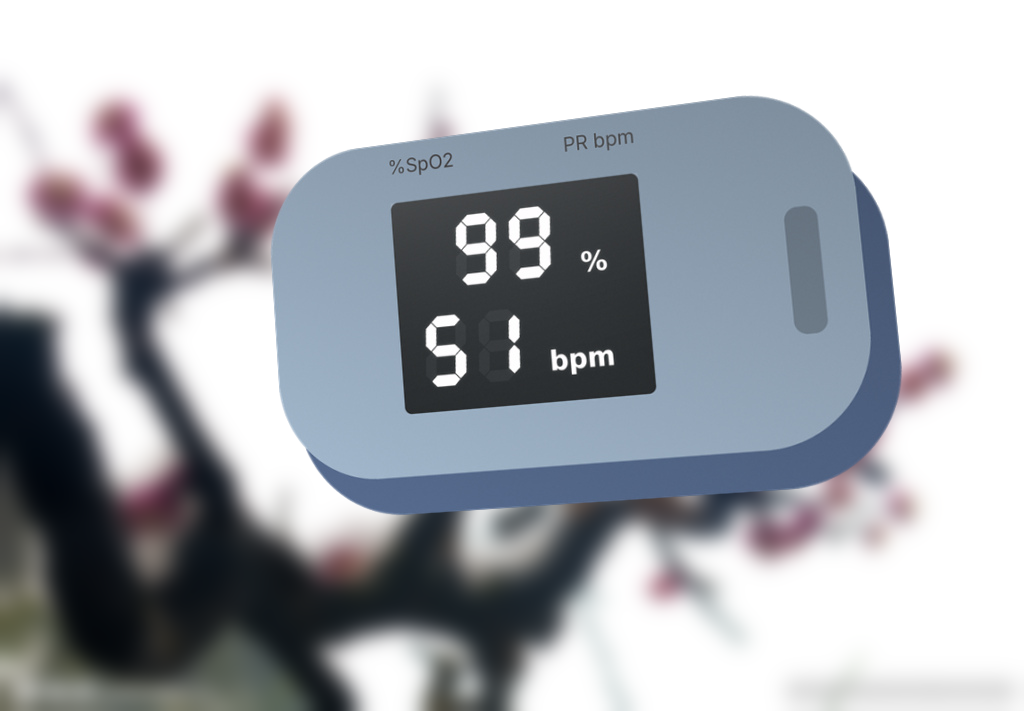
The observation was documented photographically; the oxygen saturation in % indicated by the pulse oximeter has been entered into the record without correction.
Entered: 99 %
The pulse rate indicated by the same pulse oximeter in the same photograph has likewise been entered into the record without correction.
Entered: 51 bpm
